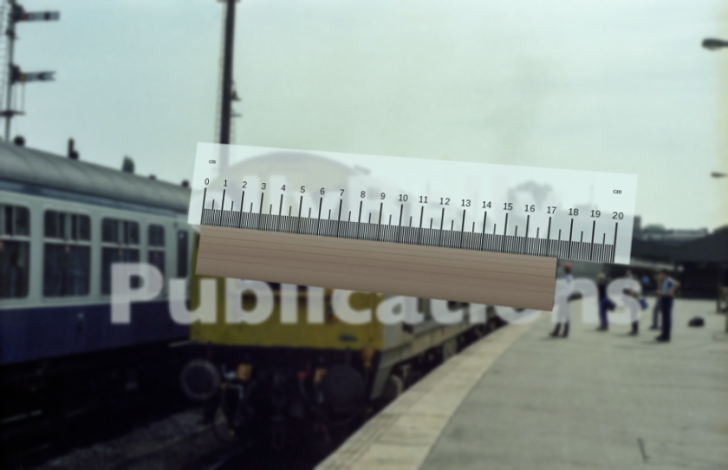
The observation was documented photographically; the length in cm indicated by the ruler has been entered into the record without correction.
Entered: 17.5 cm
